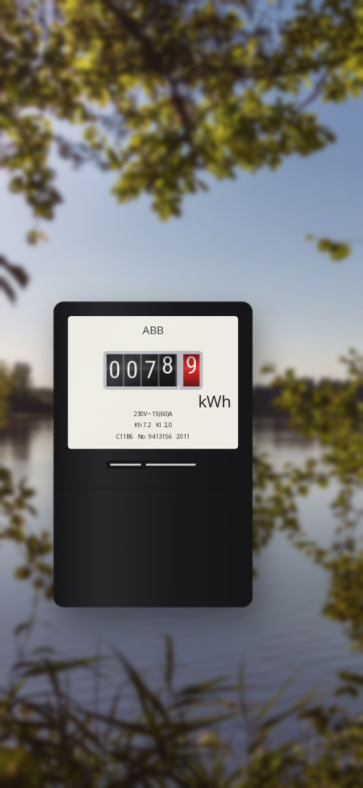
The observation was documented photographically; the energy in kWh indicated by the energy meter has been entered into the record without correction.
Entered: 78.9 kWh
